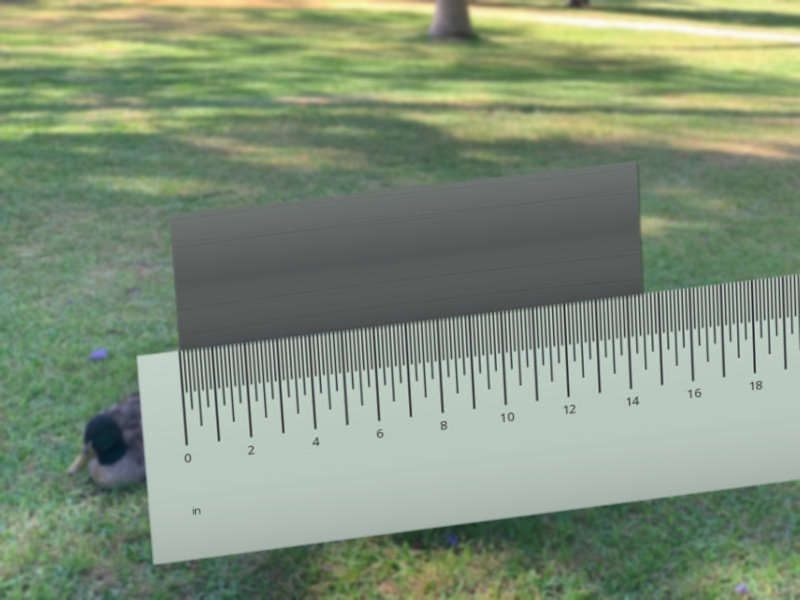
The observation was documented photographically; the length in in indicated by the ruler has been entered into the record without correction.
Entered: 14.5 in
